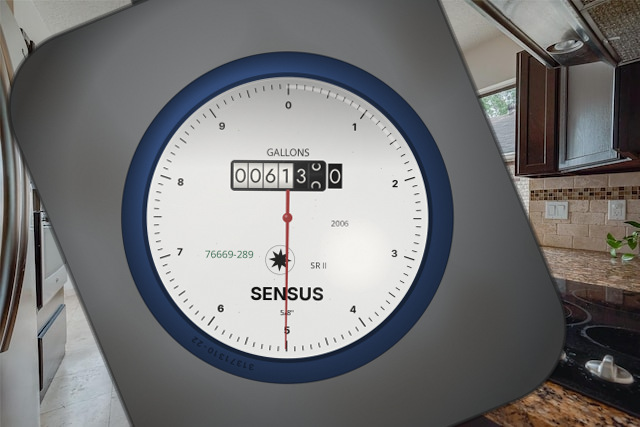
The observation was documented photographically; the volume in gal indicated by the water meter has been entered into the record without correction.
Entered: 61385.0 gal
